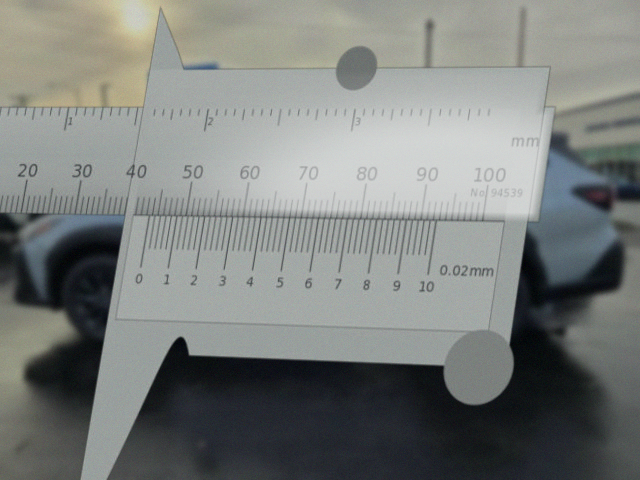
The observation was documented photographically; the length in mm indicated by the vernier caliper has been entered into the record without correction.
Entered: 43.5 mm
